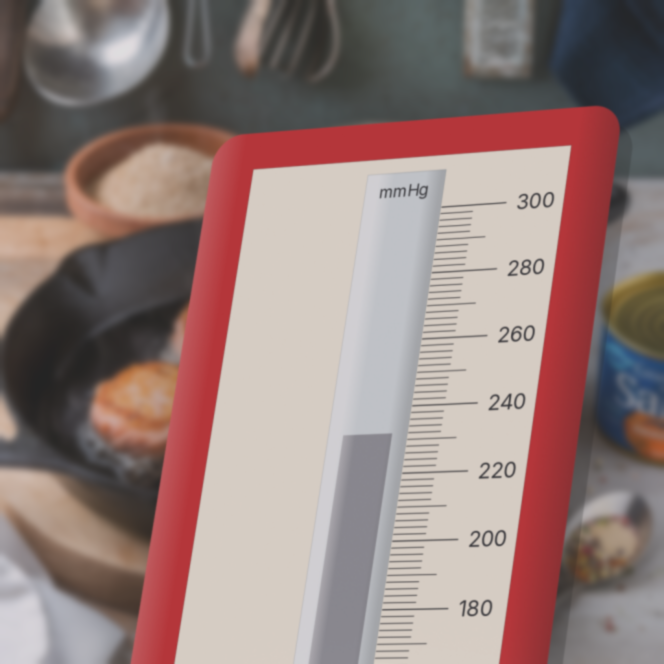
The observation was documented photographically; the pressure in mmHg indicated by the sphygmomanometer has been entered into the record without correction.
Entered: 232 mmHg
